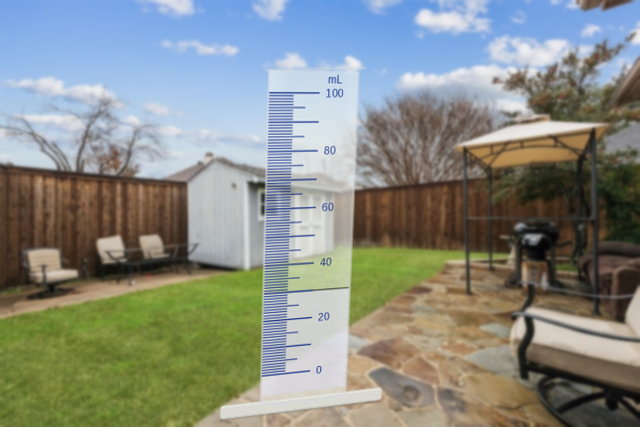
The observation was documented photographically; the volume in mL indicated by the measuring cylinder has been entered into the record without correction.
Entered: 30 mL
